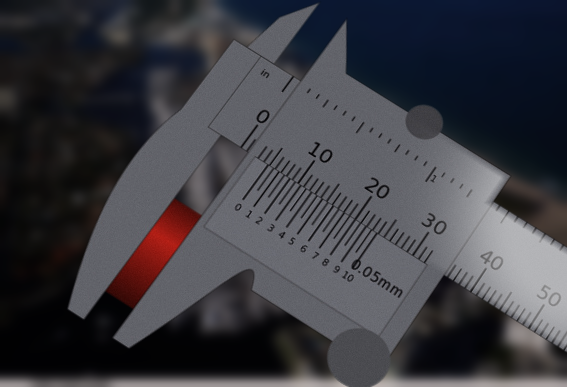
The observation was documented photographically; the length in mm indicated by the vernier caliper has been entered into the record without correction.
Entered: 4.8 mm
